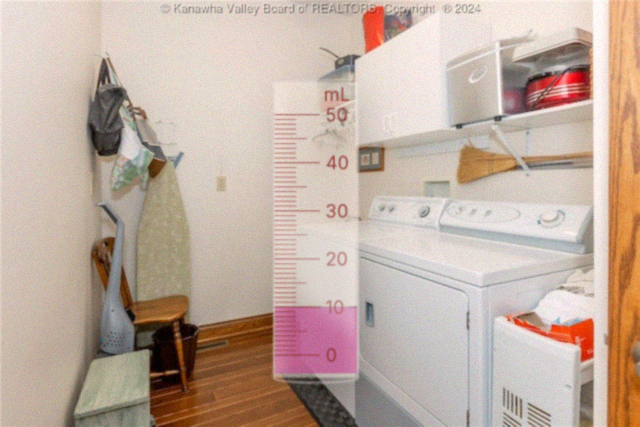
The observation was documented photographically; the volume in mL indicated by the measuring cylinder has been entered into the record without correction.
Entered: 10 mL
